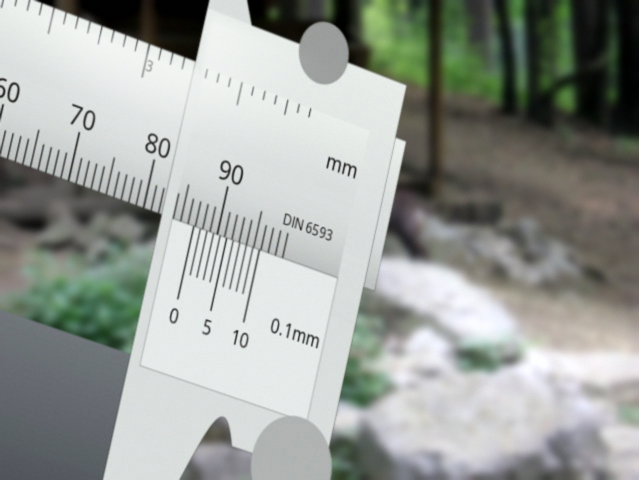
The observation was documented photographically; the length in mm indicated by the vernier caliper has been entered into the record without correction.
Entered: 86.8 mm
